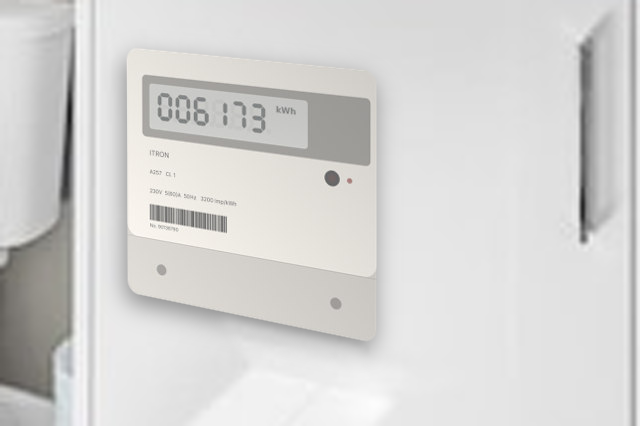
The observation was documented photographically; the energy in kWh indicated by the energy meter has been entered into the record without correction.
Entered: 6173 kWh
